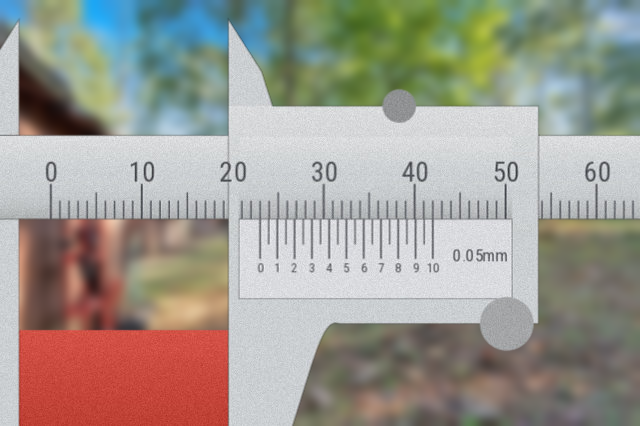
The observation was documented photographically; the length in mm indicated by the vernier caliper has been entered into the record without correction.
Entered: 23.0 mm
